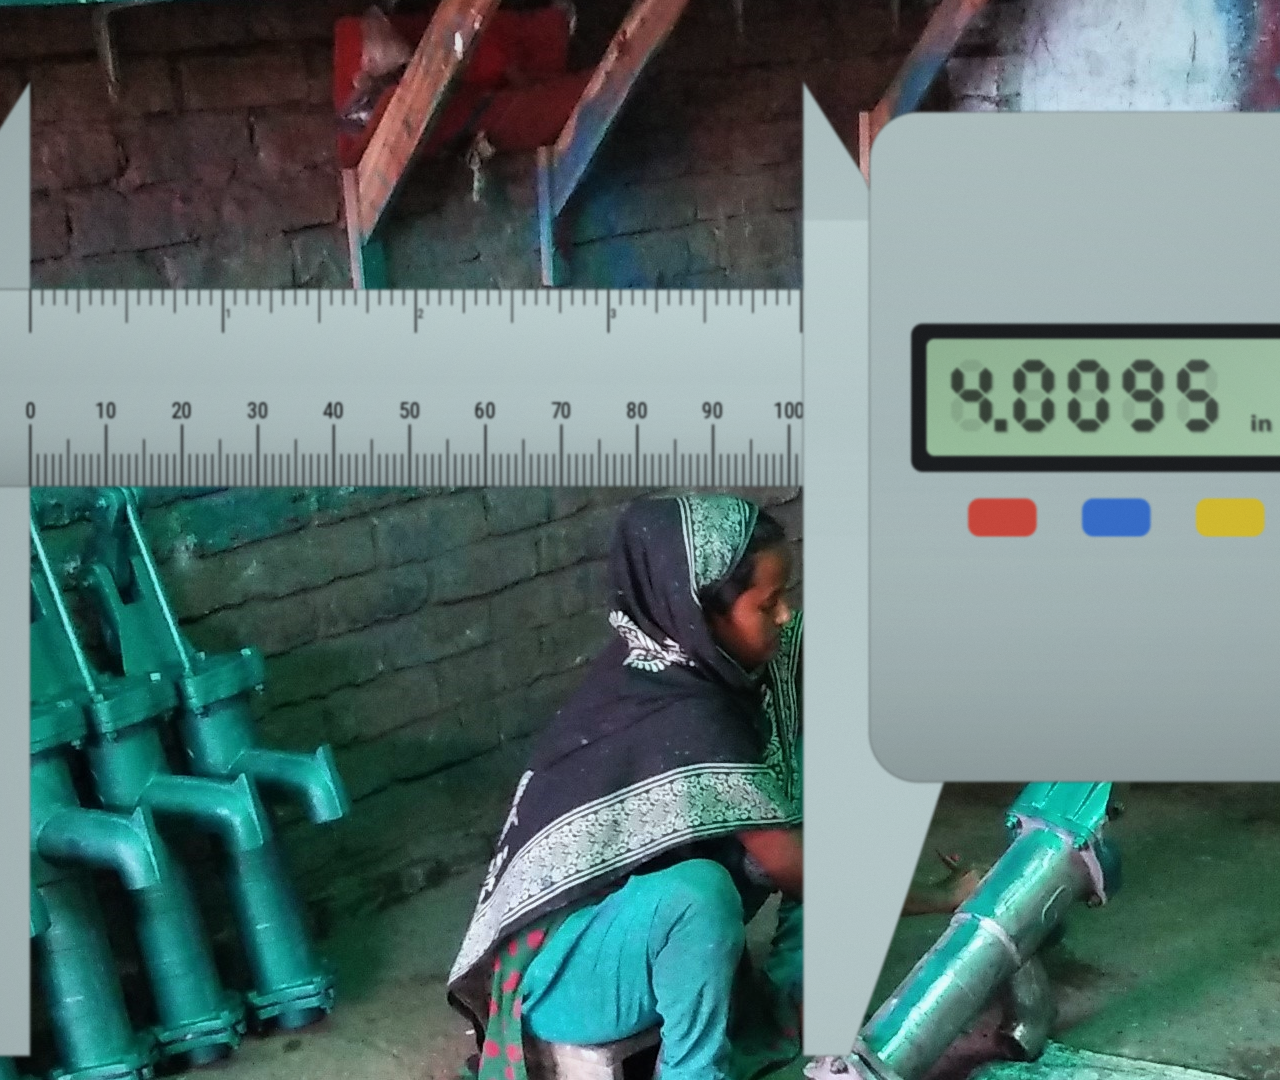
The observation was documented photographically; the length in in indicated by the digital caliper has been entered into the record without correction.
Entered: 4.0095 in
